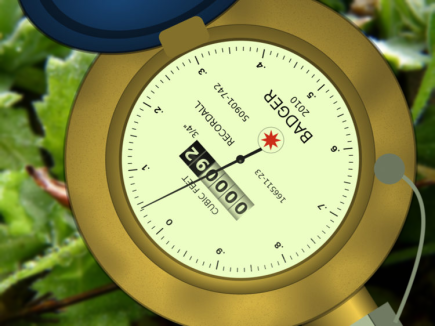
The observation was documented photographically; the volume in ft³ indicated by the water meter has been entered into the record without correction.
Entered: 92.04 ft³
